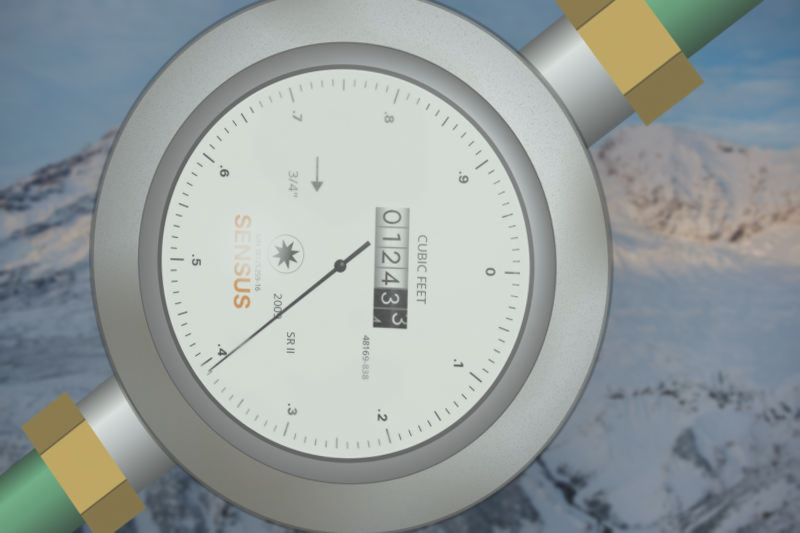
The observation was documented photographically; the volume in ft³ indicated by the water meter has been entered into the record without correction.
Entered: 12433.39 ft³
